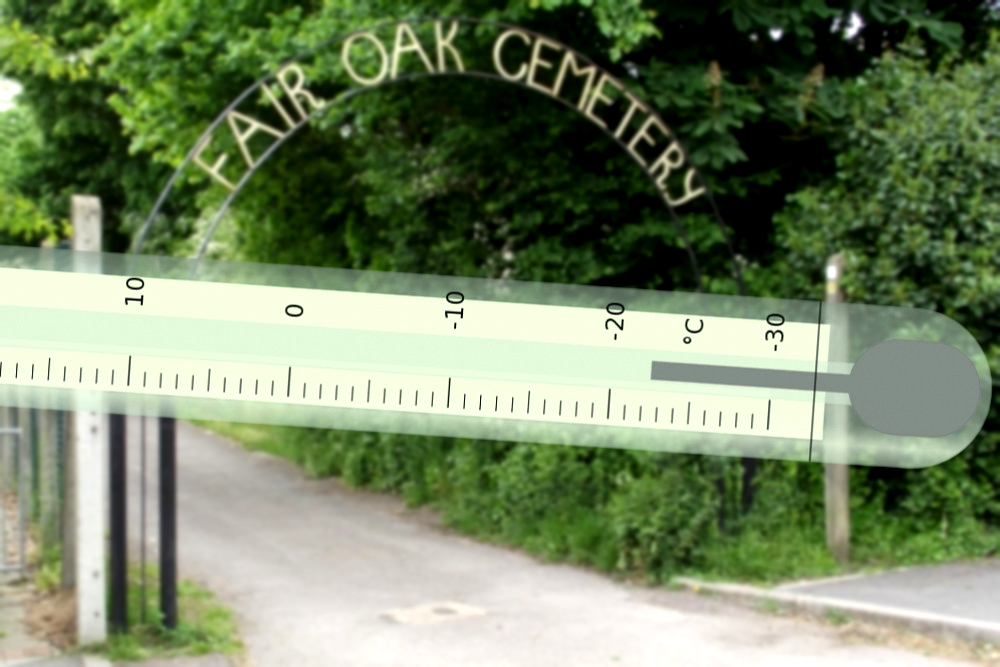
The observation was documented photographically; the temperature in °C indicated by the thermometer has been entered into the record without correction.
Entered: -22.5 °C
